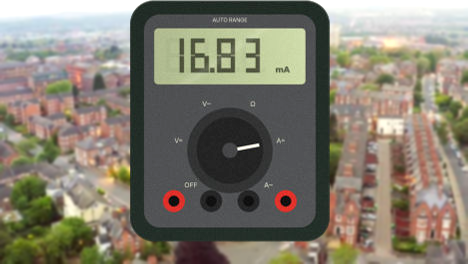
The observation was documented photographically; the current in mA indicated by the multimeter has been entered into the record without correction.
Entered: 16.83 mA
